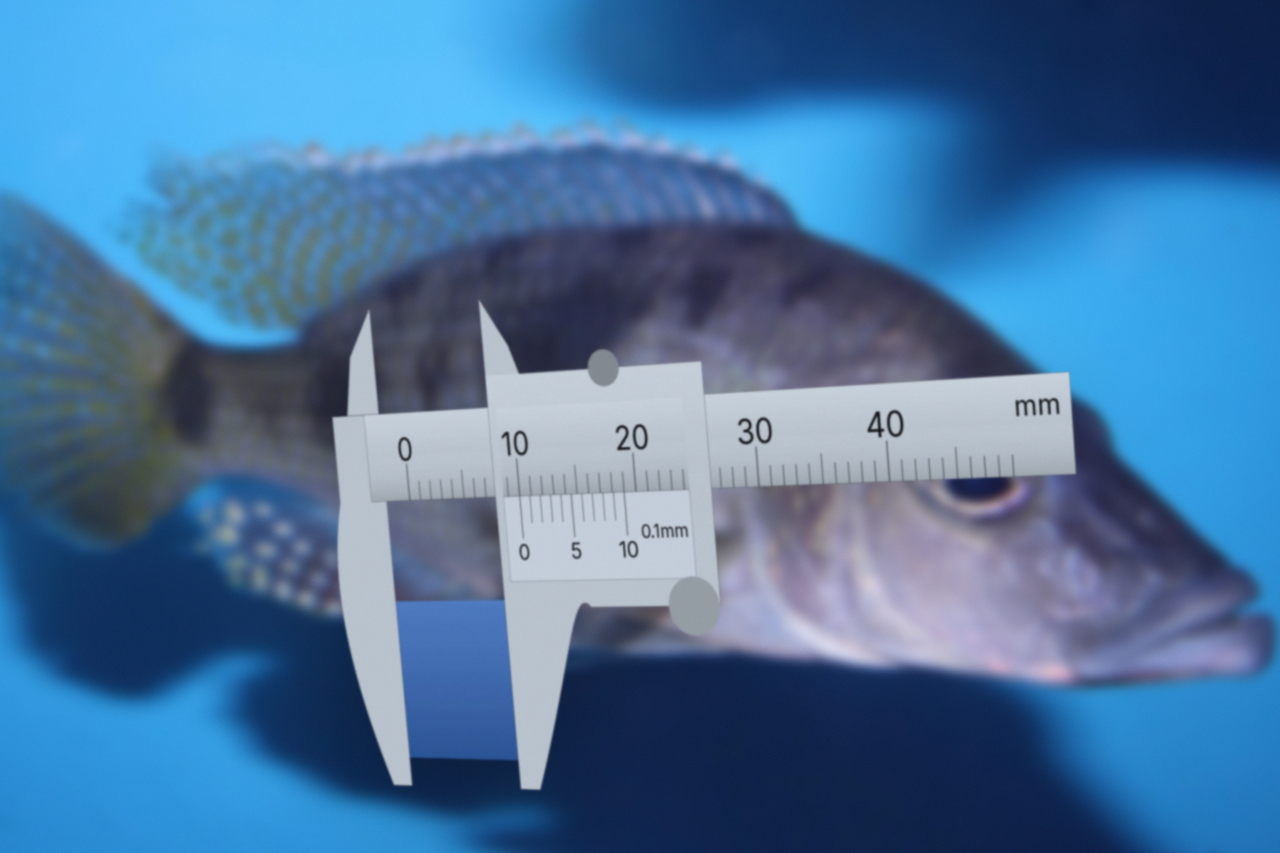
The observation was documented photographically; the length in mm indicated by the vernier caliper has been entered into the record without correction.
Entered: 10.0 mm
